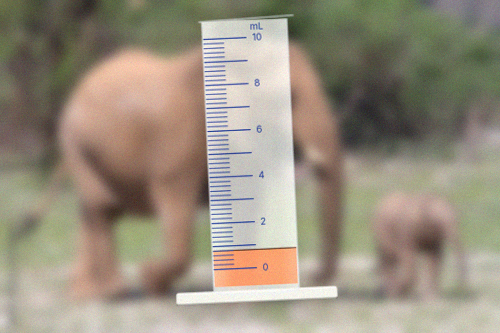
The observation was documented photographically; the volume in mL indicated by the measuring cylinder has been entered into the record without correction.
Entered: 0.8 mL
